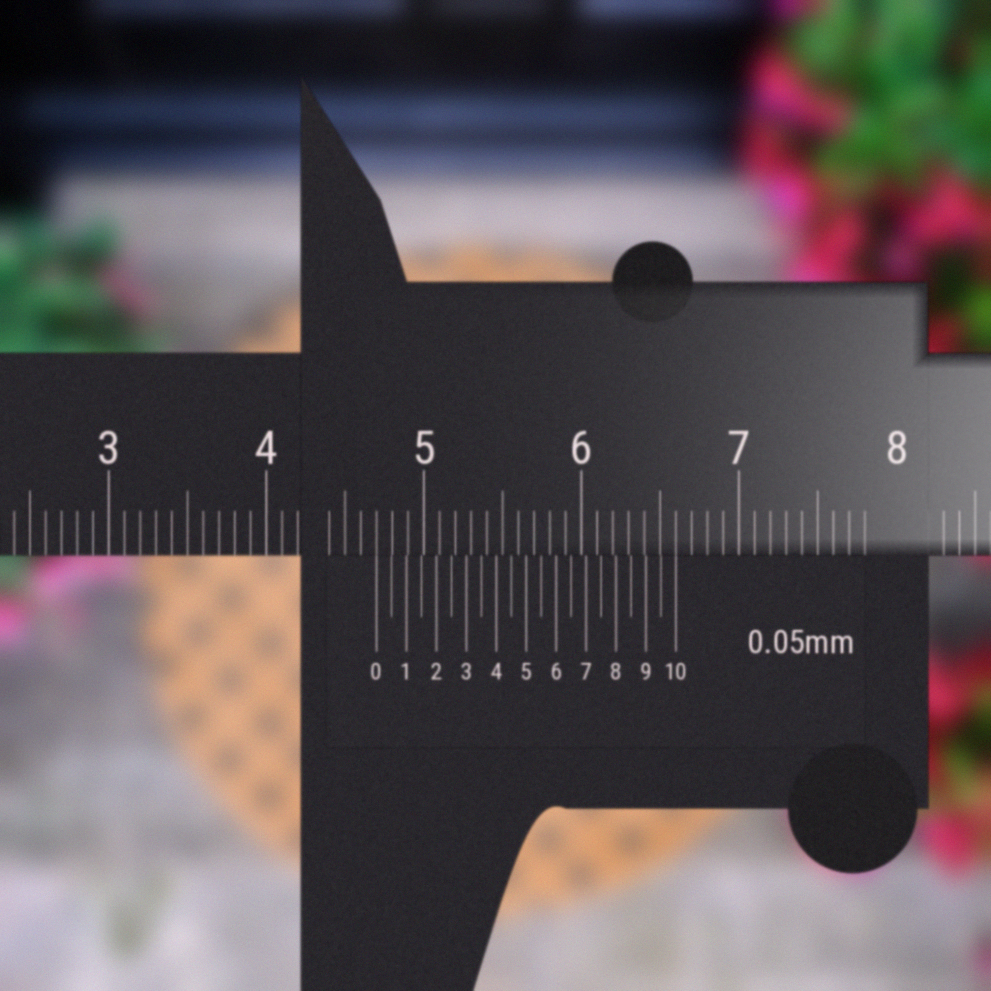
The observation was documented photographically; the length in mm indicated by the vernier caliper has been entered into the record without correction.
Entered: 47.0 mm
